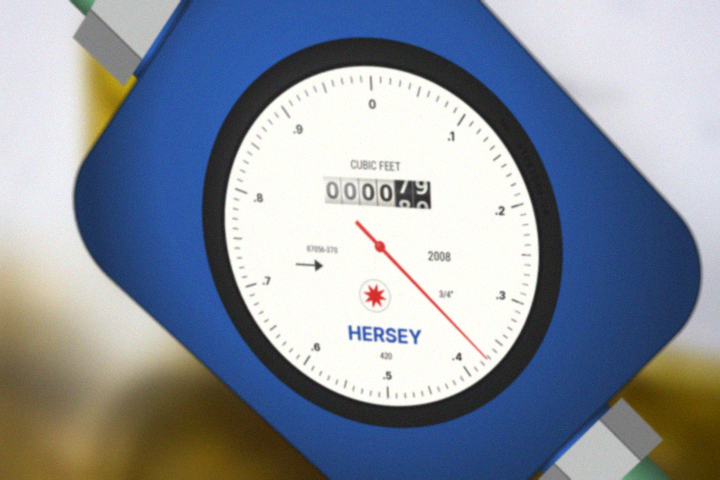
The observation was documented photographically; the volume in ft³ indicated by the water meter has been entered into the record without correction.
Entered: 79.37 ft³
